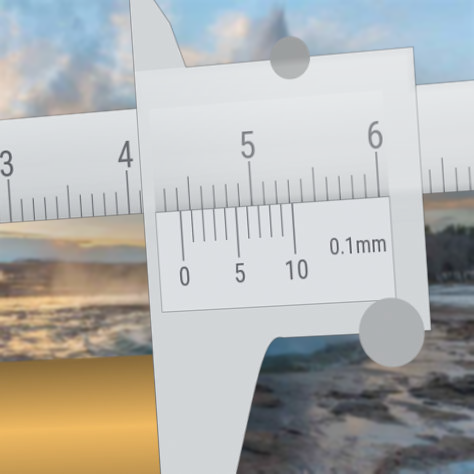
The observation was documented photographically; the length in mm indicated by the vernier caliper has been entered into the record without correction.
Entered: 44.2 mm
